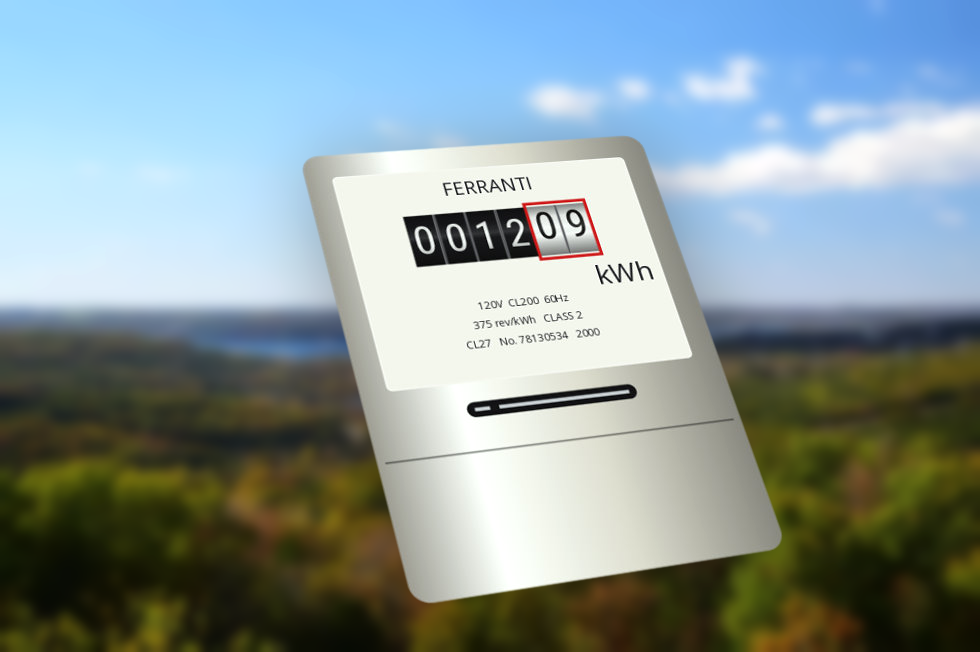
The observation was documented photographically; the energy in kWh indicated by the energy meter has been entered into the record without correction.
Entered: 12.09 kWh
